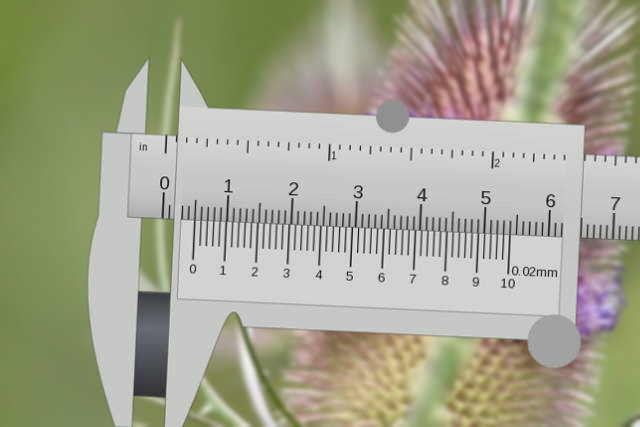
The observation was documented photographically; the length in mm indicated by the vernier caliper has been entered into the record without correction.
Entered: 5.0 mm
